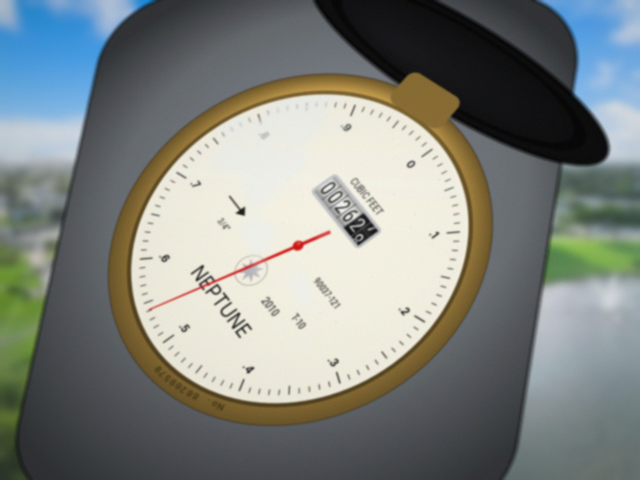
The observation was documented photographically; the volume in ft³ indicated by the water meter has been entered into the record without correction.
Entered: 2627.54 ft³
